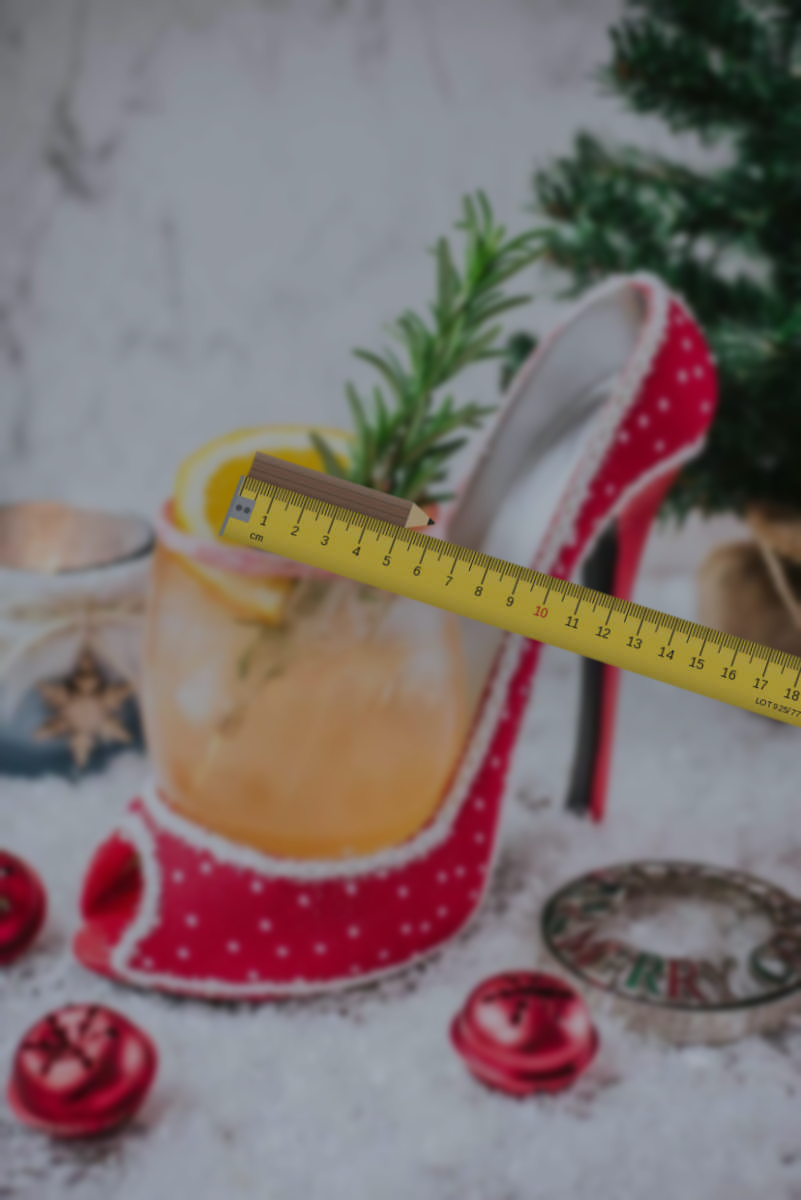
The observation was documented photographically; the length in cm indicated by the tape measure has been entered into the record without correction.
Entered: 6 cm
